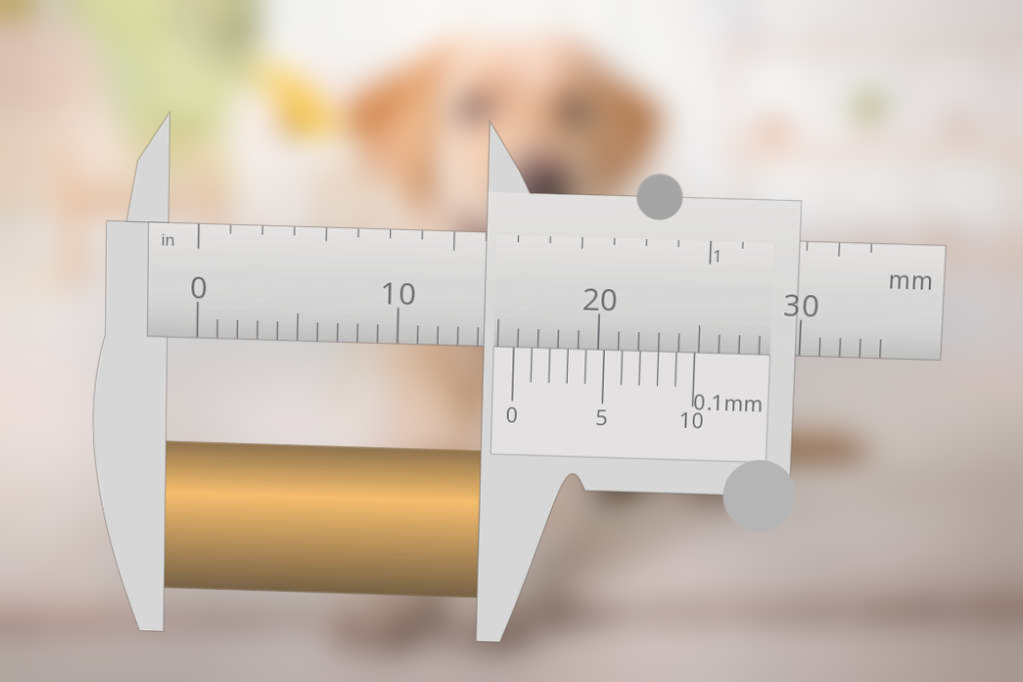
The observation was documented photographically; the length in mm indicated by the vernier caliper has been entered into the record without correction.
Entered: 15.8 mm
